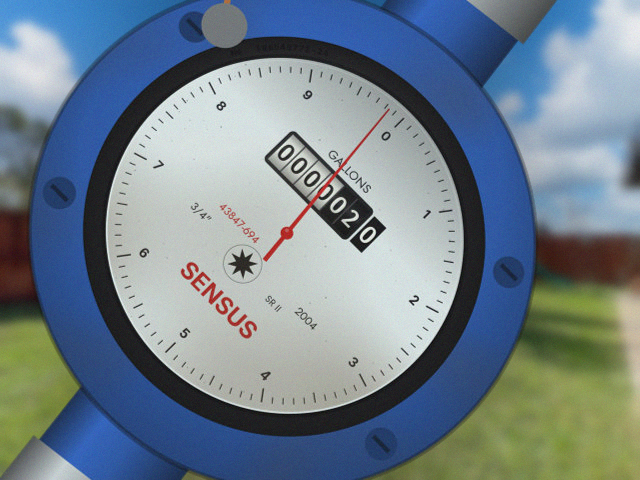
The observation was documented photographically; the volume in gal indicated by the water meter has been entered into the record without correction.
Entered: 19.8 gal
